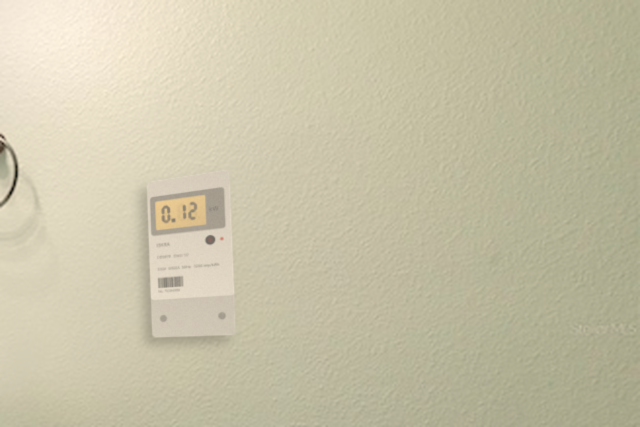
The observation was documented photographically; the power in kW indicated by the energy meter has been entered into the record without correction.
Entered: 0.12 kW
